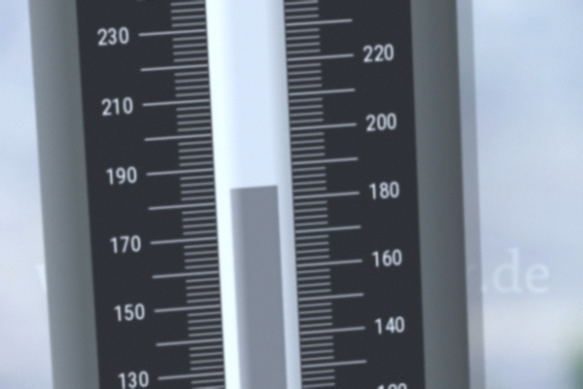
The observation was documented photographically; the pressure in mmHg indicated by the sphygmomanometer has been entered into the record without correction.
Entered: 184 mmHg
